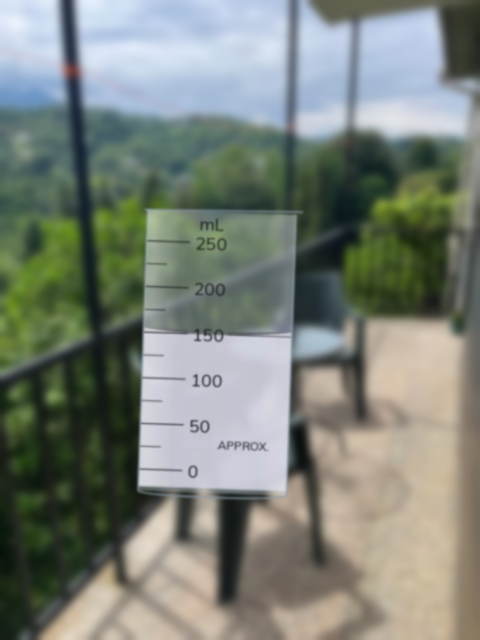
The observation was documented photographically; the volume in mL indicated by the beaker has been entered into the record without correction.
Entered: 150 mL
